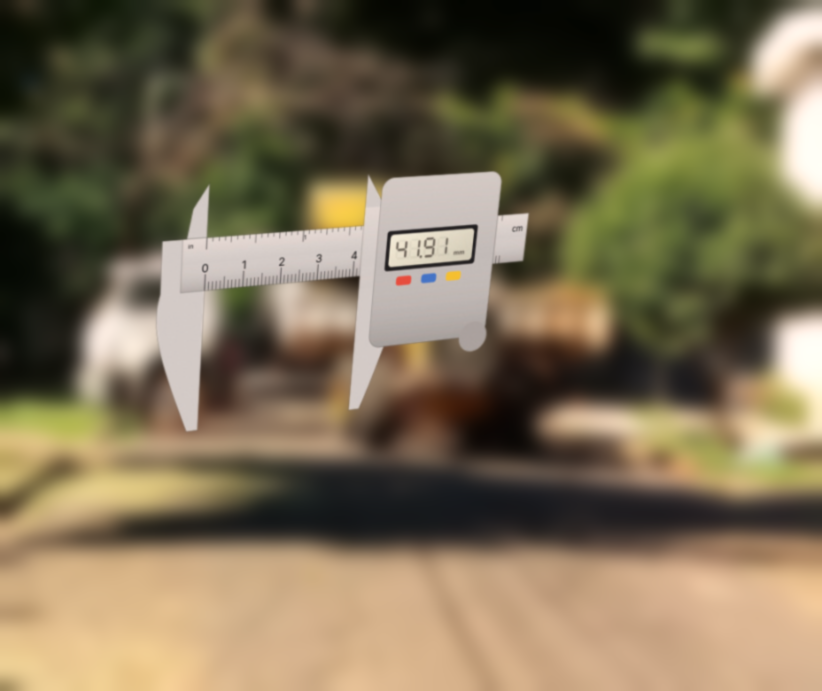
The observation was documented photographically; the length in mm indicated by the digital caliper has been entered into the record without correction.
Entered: 41.91 mm
